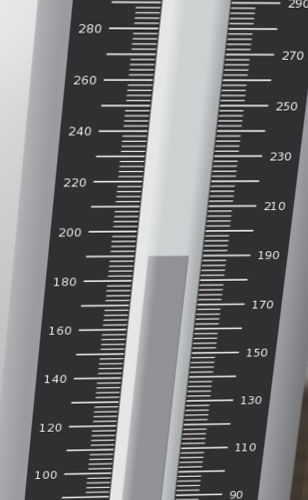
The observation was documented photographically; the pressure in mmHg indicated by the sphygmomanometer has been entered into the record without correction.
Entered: 190 mmHg
